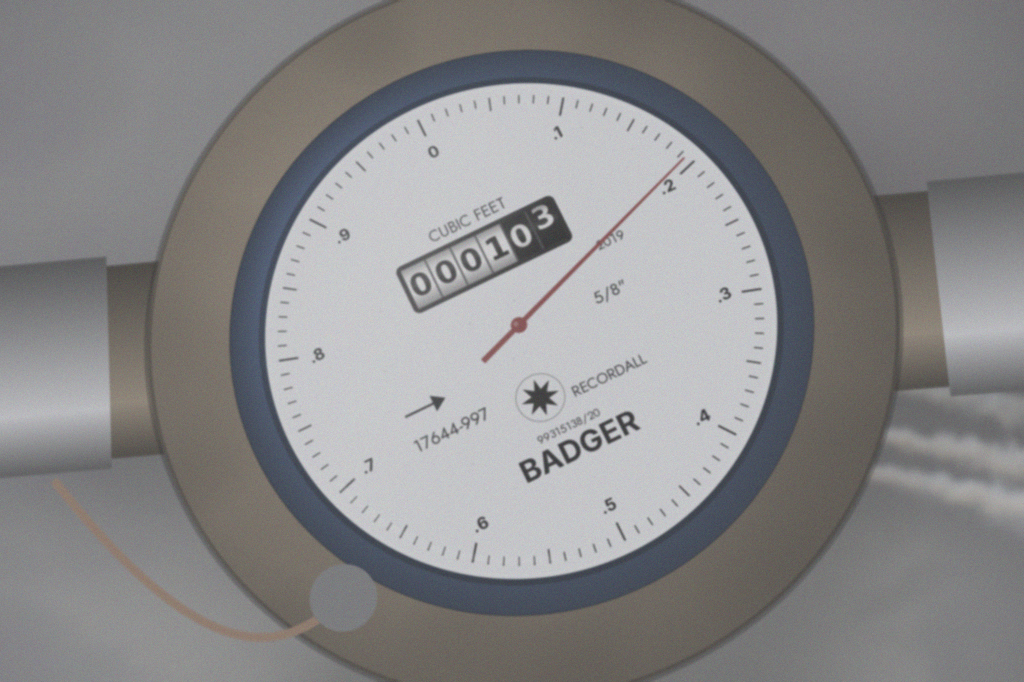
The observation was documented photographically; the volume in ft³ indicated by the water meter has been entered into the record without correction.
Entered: 103.19 ft³
